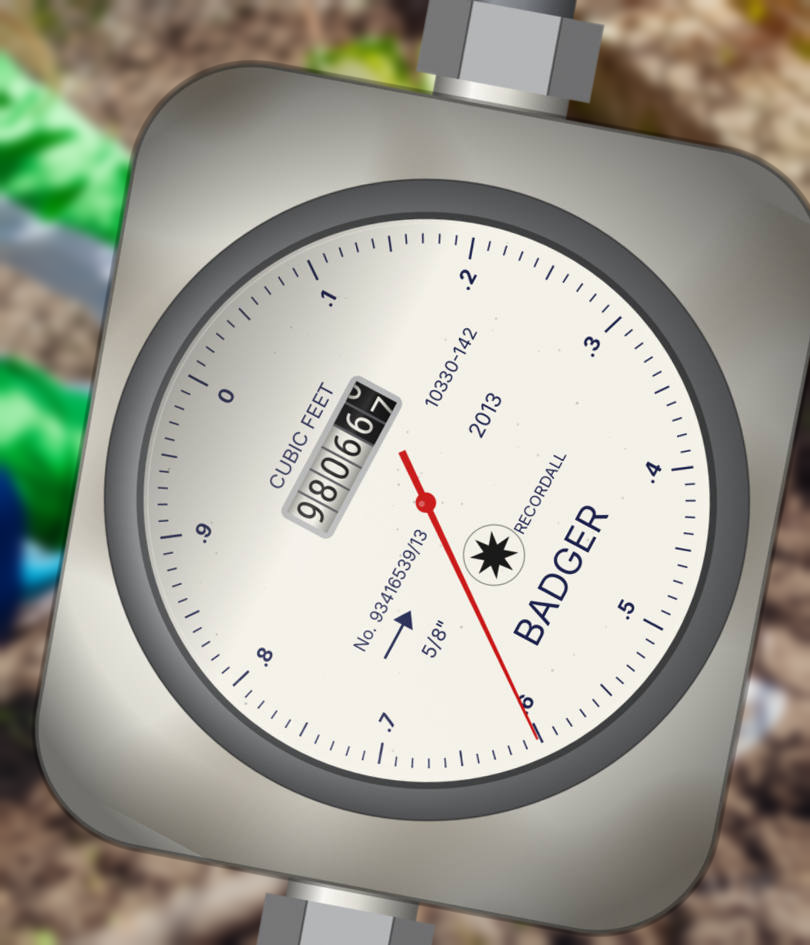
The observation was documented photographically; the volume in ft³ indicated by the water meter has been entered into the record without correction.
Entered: 980666.60 ft³
